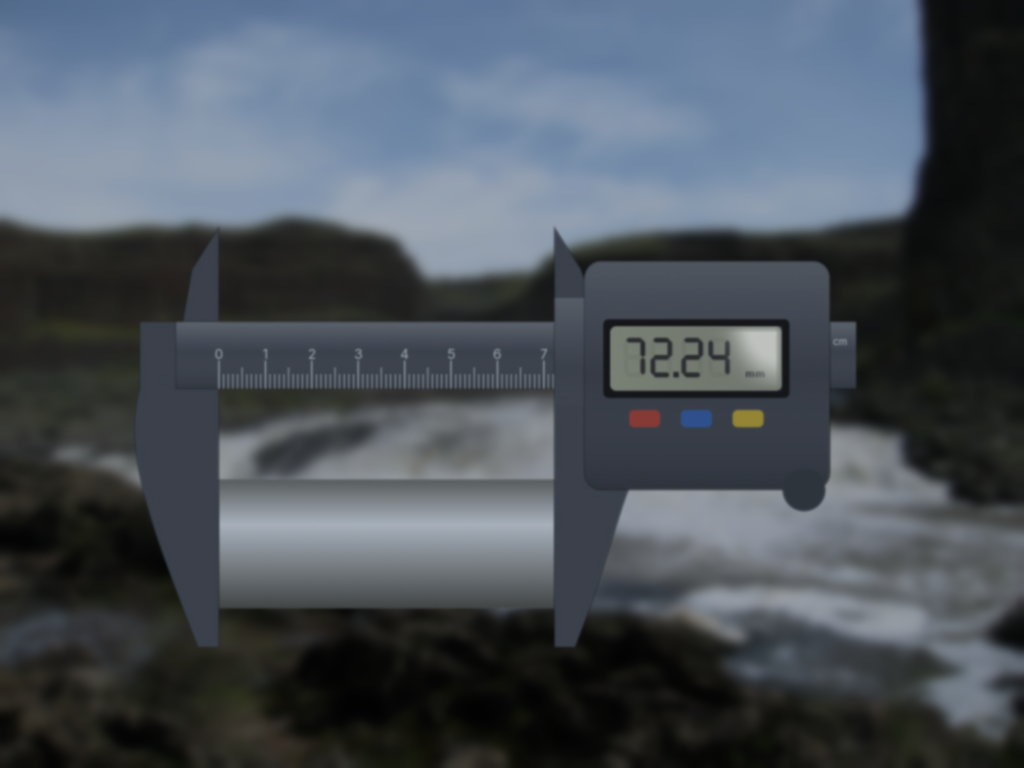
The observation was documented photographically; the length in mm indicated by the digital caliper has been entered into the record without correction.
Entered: 72.24 mm
